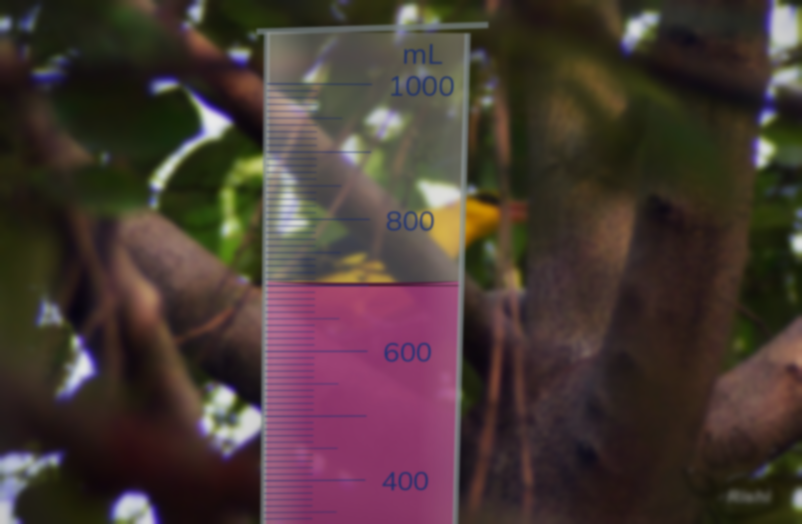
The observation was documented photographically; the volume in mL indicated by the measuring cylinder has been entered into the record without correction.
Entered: 700 mL
